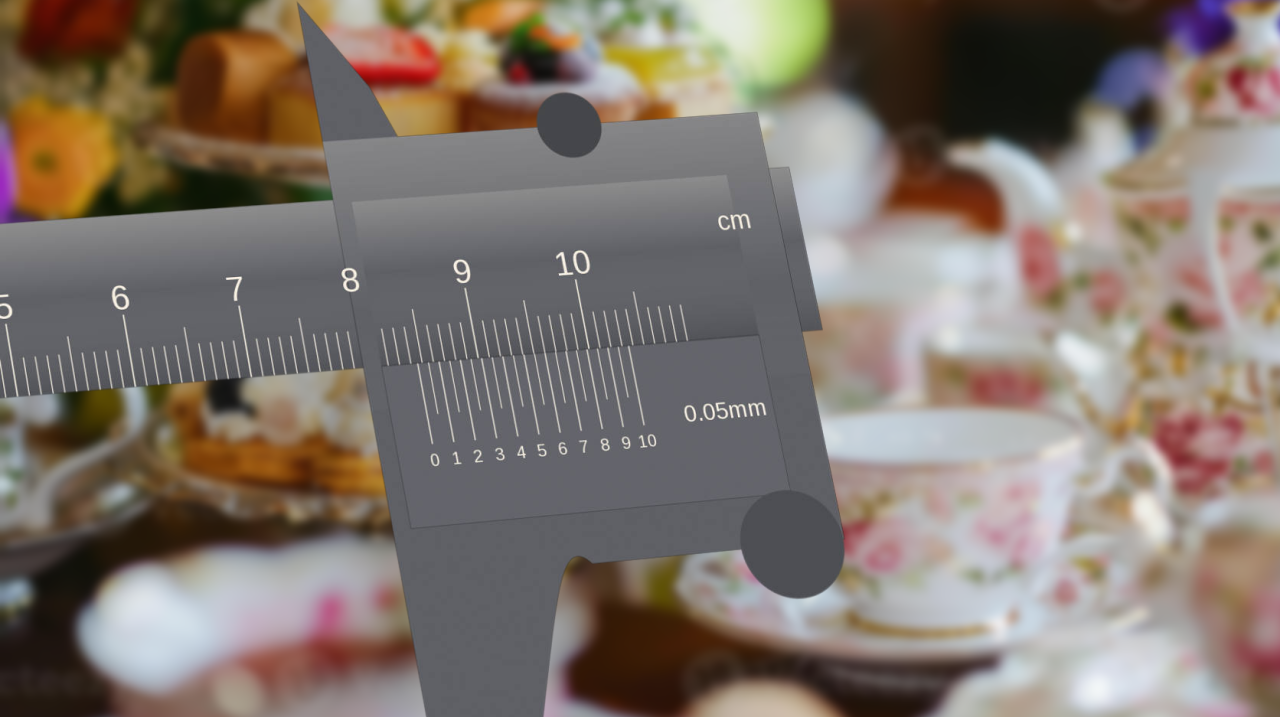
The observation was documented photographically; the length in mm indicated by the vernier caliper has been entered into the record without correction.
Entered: 84.6 mm
